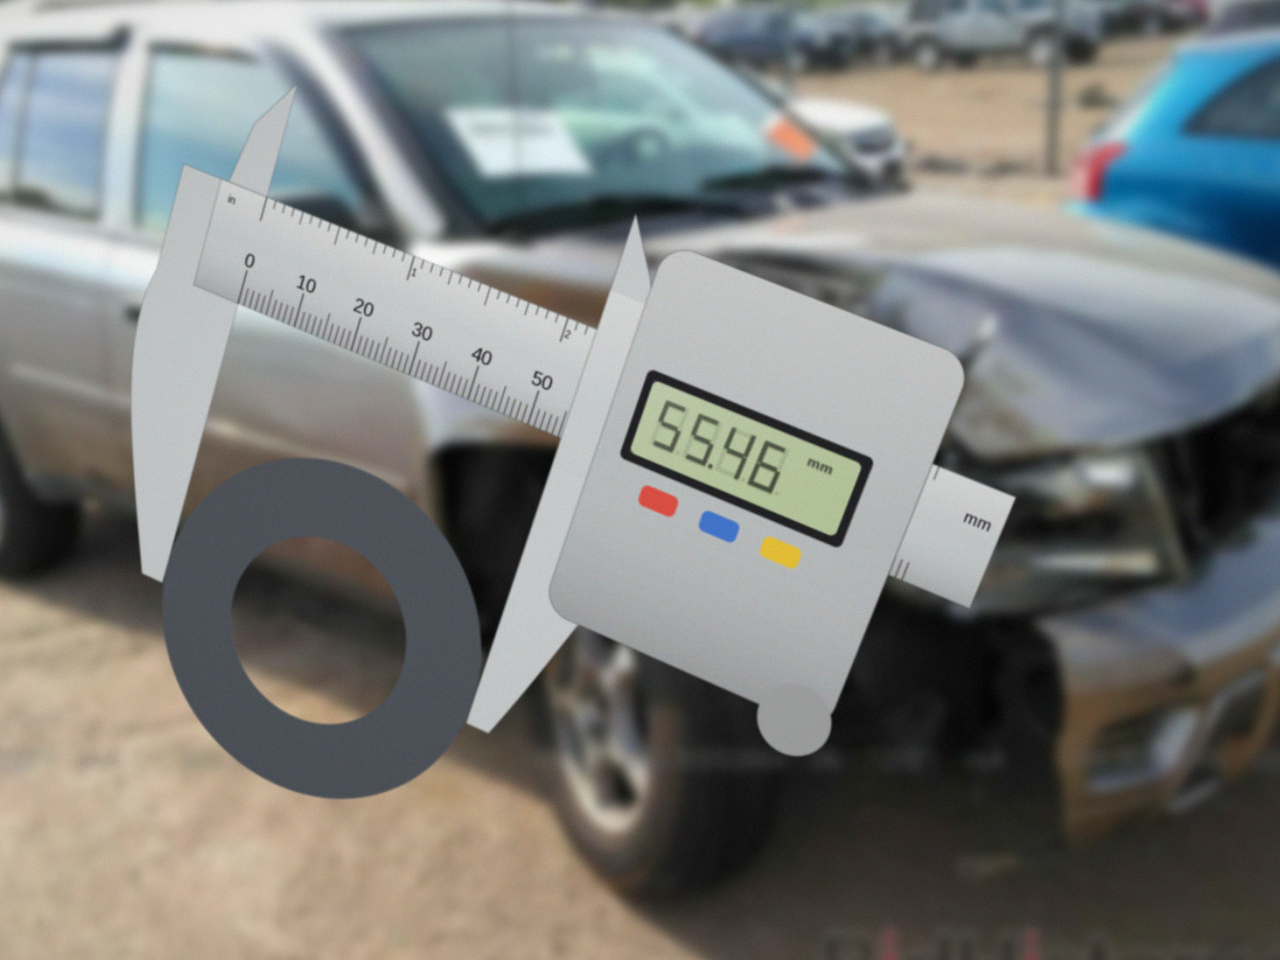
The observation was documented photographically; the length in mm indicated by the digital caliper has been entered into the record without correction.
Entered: 55.46 mm
